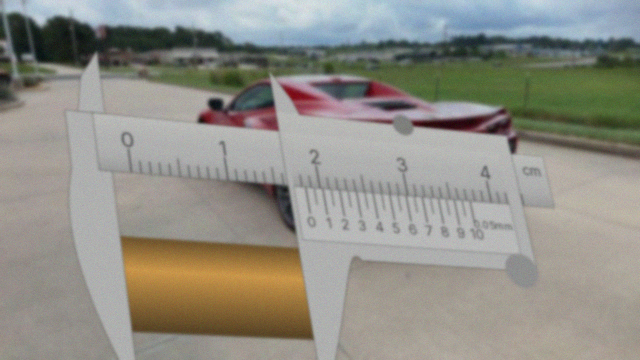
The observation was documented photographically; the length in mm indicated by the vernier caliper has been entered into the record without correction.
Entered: 18.4 mm
